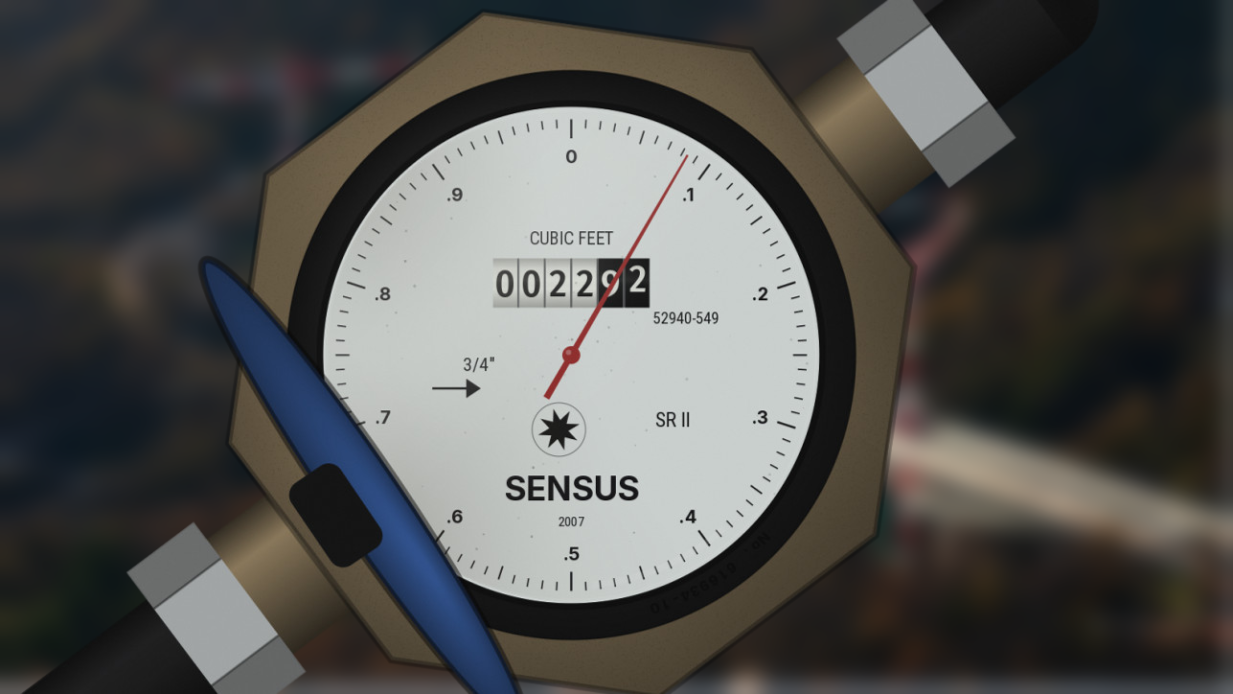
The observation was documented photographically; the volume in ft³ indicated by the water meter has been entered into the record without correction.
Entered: 2292.08 ft³
